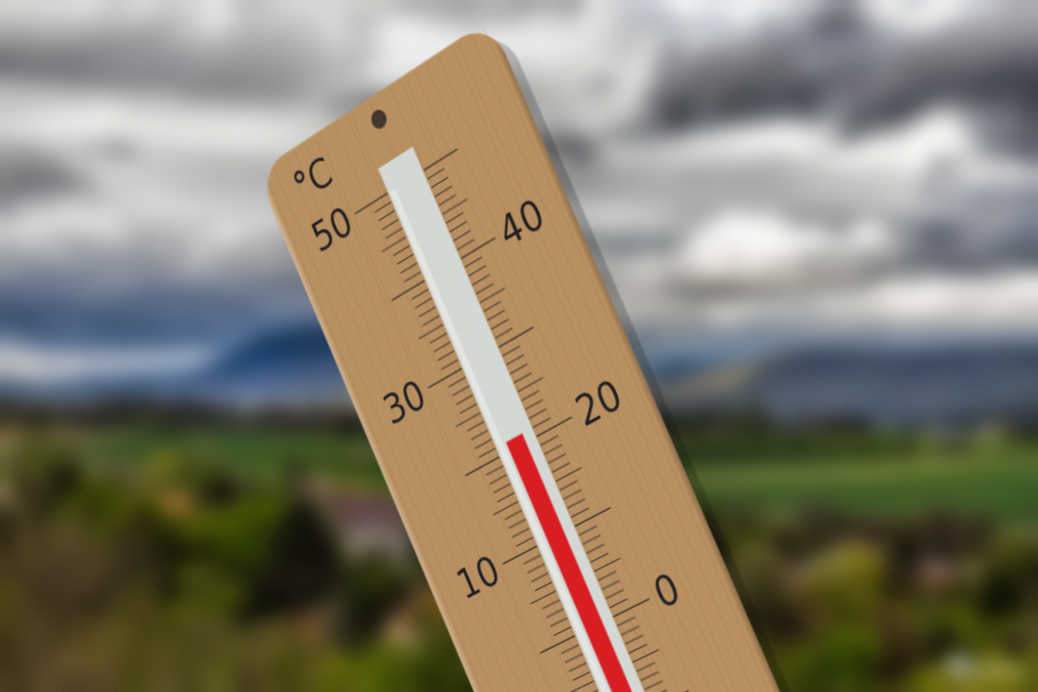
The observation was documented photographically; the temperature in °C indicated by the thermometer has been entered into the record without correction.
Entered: 21 °C
